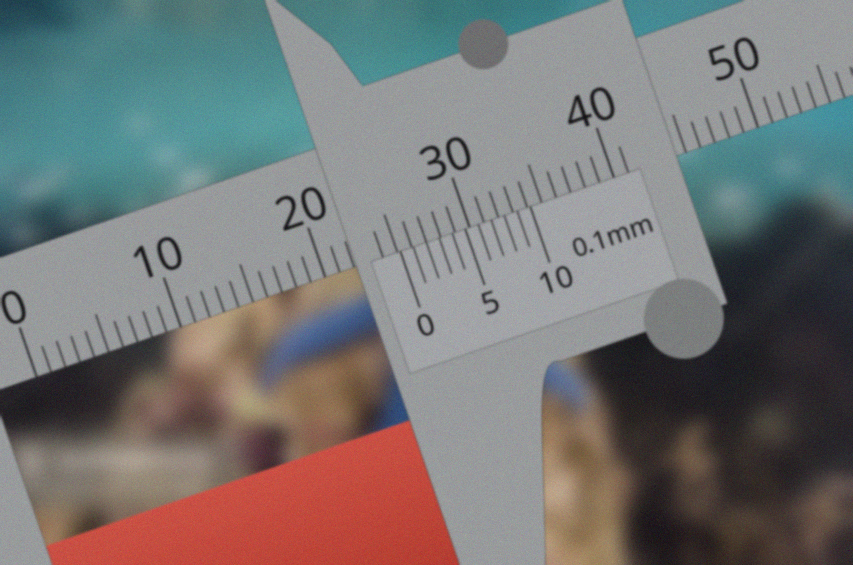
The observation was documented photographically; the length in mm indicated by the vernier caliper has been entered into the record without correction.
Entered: 25.2 mm
